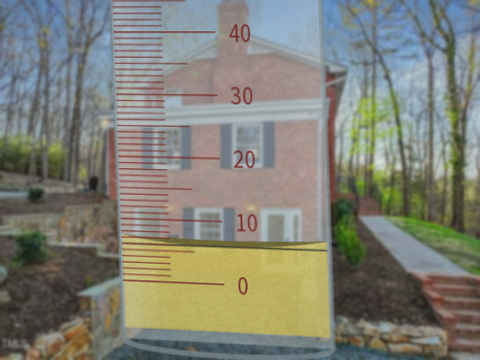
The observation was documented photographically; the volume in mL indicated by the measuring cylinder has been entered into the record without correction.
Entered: 6 mL
